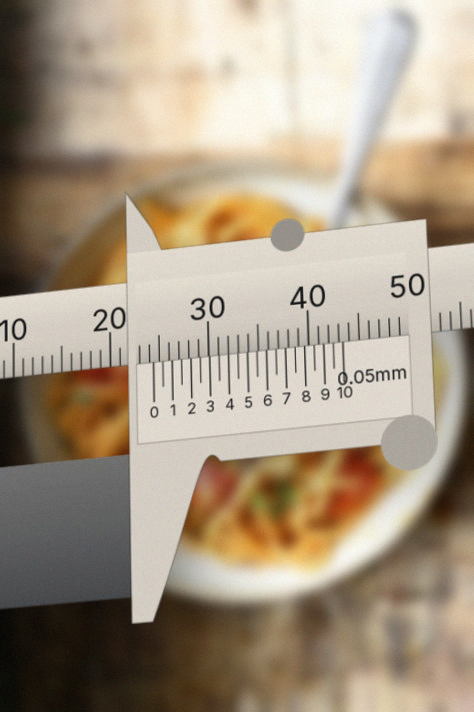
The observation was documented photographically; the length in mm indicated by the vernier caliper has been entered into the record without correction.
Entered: 24.4 mm
